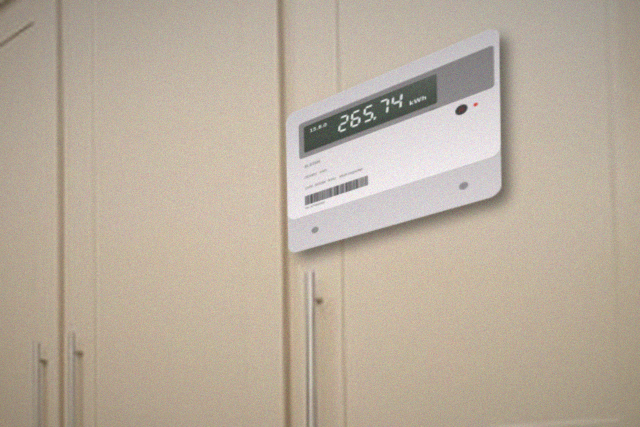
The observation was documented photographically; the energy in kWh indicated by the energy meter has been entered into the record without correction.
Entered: 265.74 kWh
